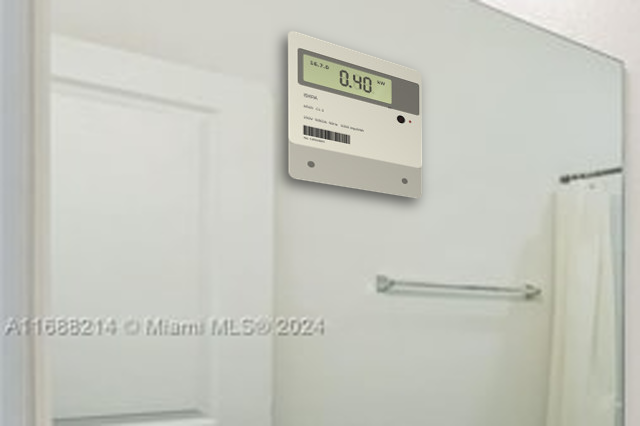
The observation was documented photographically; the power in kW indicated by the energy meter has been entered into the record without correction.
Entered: 0.40 kW
